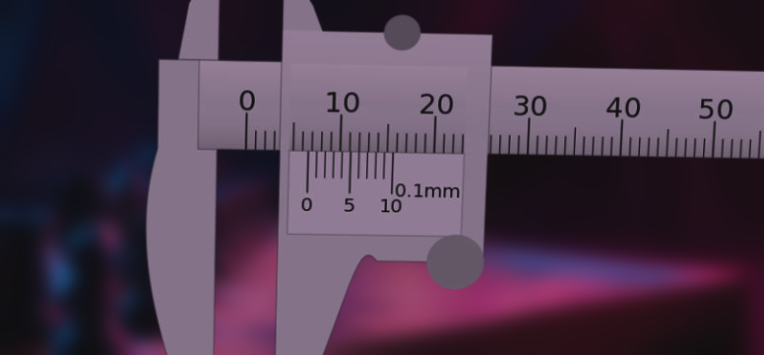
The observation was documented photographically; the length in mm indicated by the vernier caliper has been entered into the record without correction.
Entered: 6.6 mm
